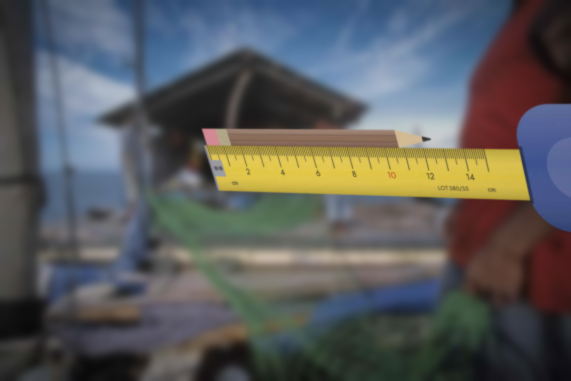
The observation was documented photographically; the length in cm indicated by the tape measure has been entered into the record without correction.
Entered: 12.5 cm
